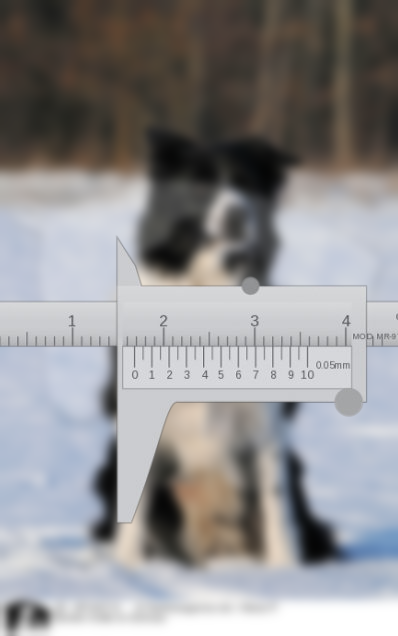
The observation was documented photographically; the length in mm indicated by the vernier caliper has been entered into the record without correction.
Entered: 16.8 mm
